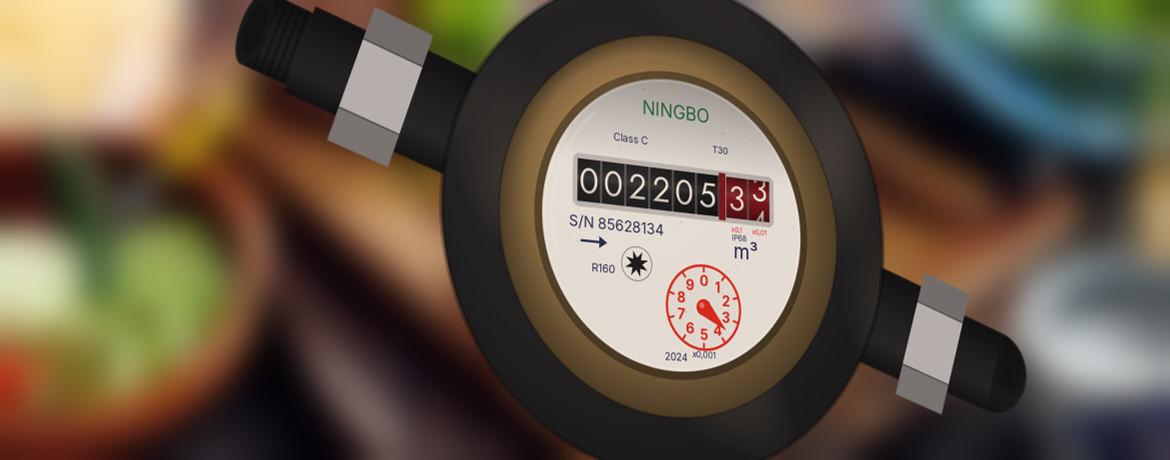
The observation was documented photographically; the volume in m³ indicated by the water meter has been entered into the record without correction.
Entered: 2205.333 m³
